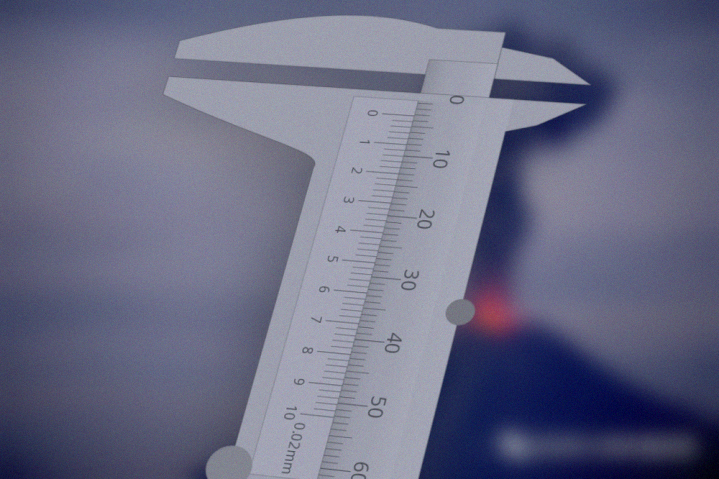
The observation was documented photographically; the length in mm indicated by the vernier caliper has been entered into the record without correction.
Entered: 3.2 mm
